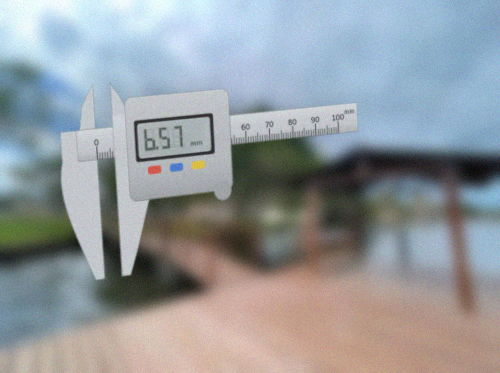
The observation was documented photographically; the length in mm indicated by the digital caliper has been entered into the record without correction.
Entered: 6.57 mm
